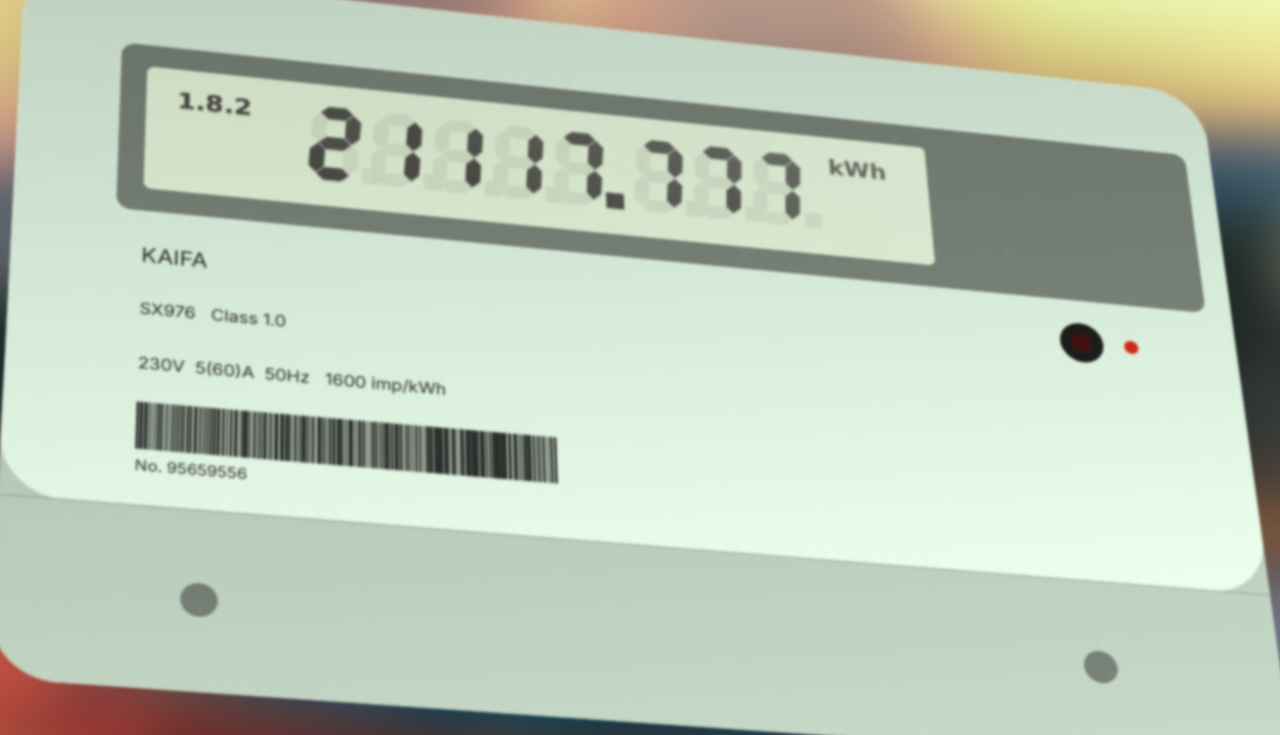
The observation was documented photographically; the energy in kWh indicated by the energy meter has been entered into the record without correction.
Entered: 21117.777 kWh
